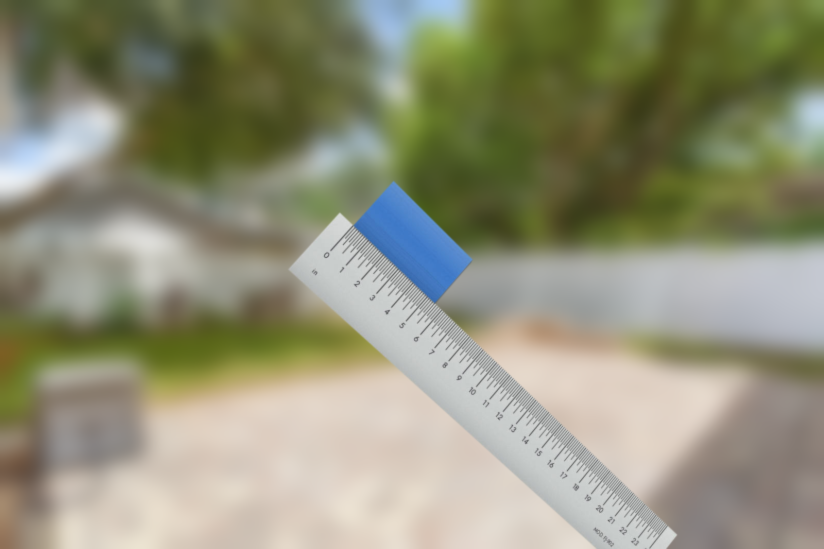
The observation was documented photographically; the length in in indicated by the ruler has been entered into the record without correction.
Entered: 5.5 in
